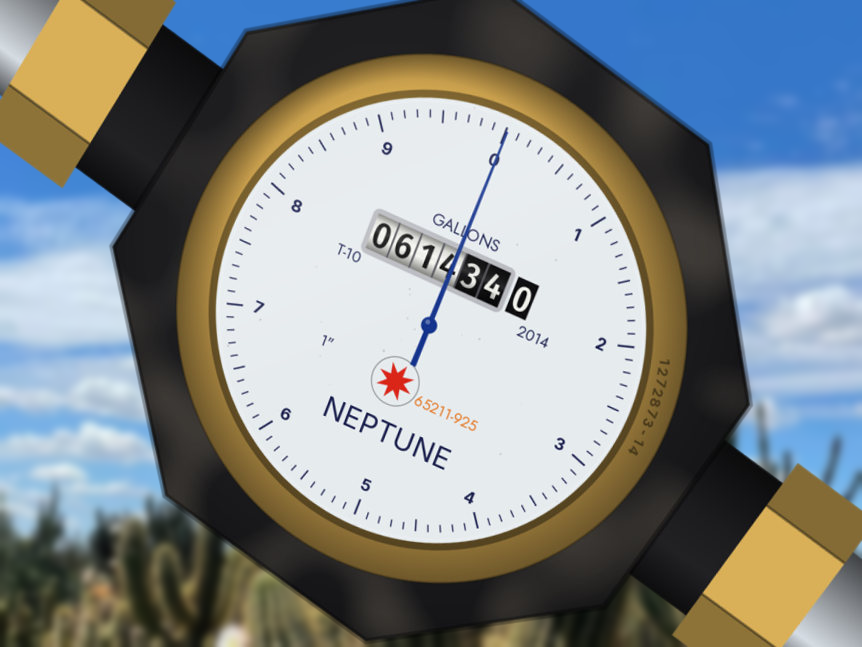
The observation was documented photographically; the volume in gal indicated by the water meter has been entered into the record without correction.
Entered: 614340.0 gal
